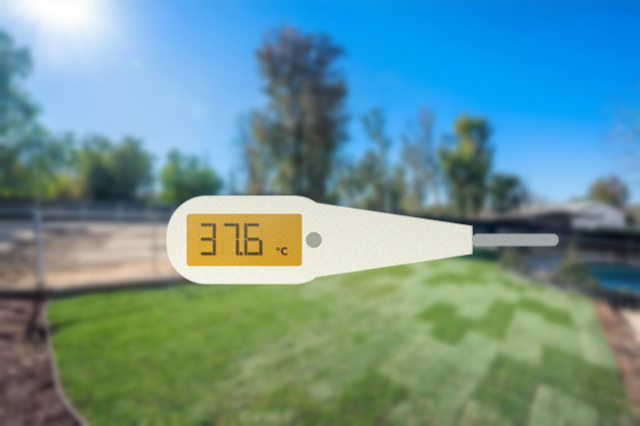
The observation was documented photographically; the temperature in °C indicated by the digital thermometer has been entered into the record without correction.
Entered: 37.6 °C
